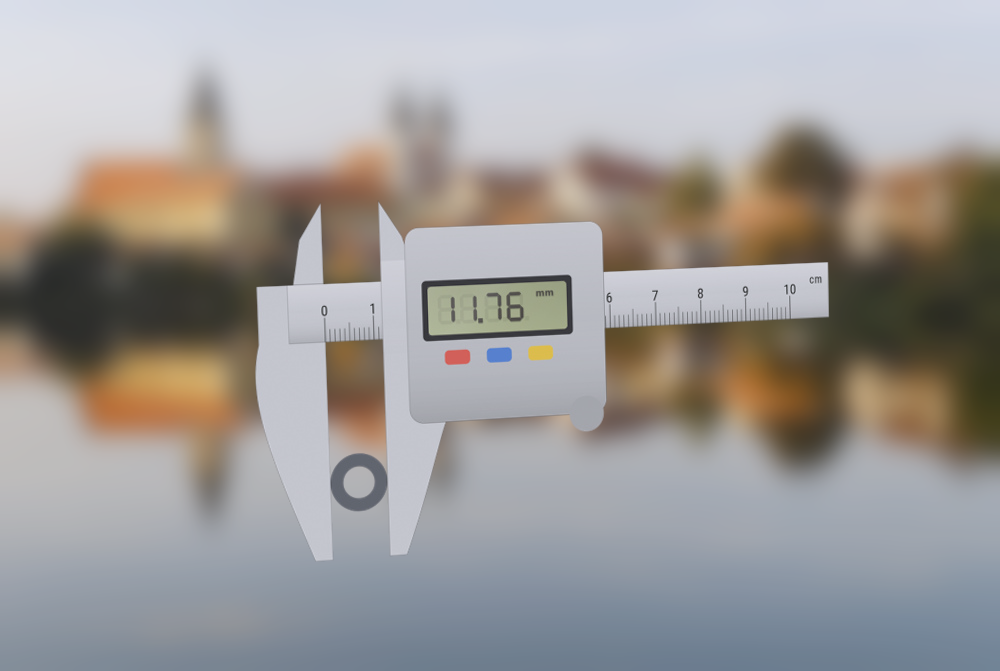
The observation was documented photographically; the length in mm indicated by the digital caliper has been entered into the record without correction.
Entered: 11.76 mm
